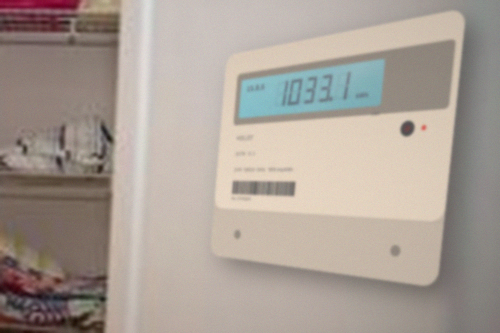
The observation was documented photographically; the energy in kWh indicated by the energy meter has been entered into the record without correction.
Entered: 1033.1 kWh
